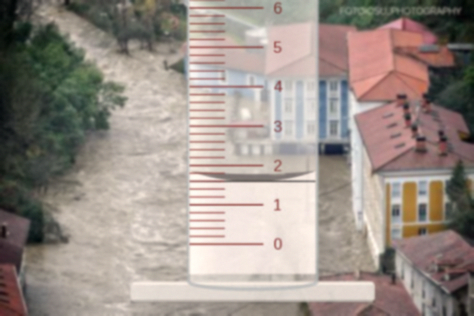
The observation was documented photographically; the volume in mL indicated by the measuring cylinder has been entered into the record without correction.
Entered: 1.6 mL
